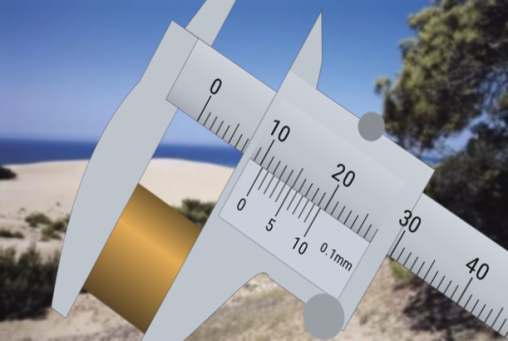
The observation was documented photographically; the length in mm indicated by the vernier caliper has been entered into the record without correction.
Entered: 10.4 mm
